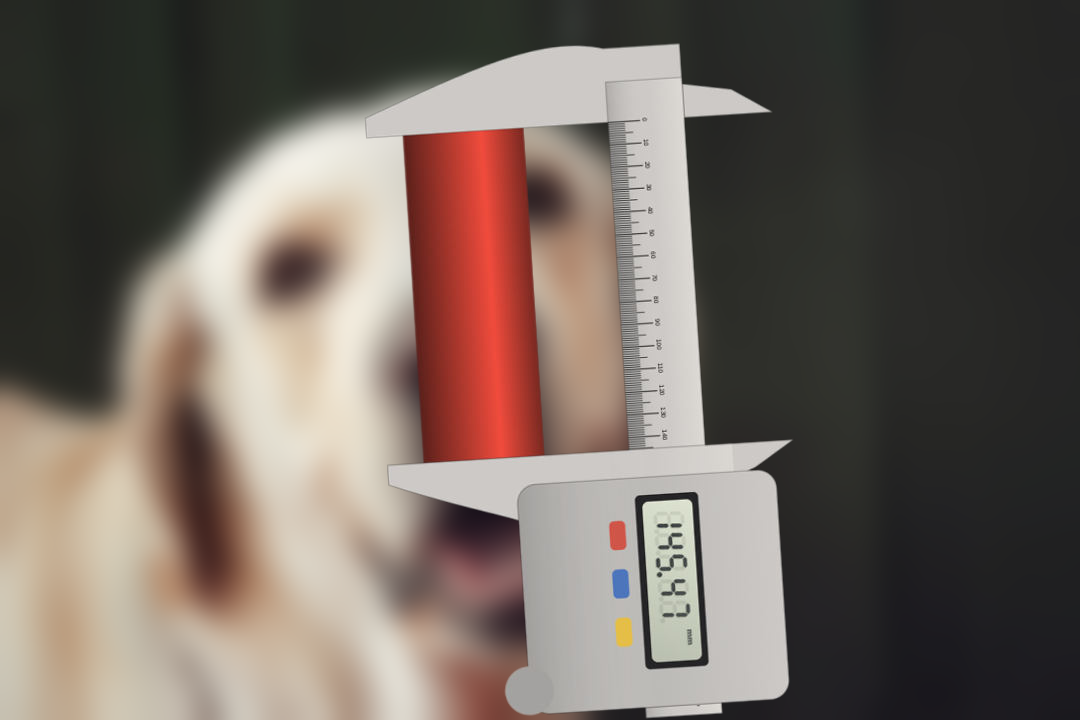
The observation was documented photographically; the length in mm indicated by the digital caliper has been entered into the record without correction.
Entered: 145.47 mm
